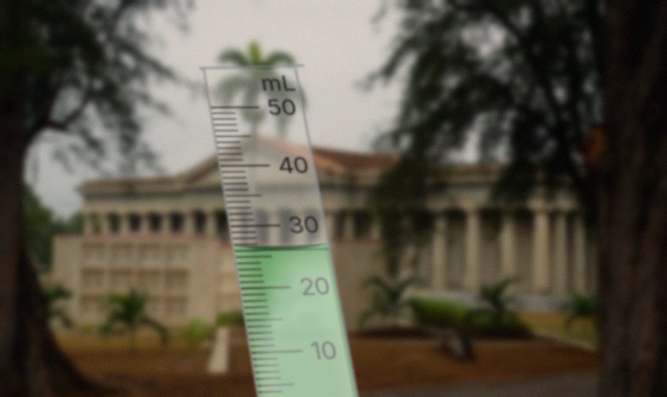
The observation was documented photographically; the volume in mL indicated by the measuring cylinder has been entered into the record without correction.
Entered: 26 mL
